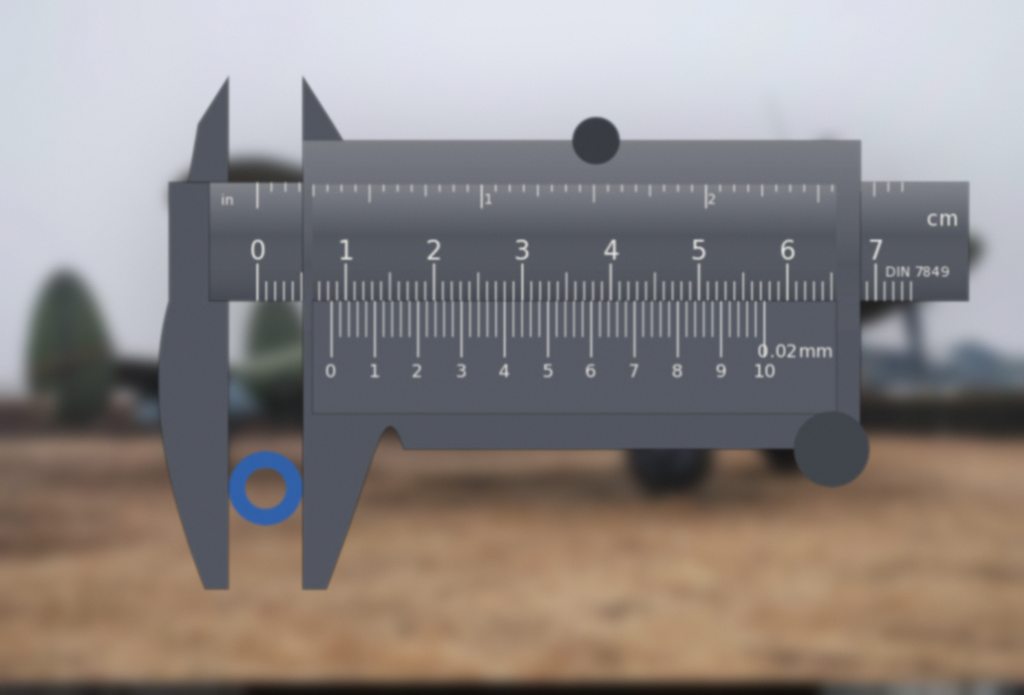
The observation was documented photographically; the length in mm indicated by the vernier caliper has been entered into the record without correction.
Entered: 8.4 mm
